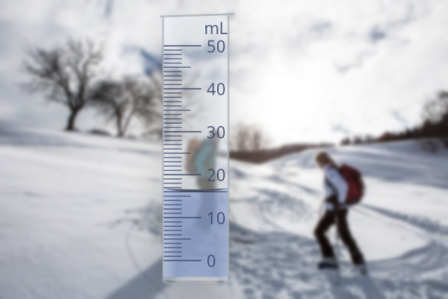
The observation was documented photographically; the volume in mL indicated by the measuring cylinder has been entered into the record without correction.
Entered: 16 mL
